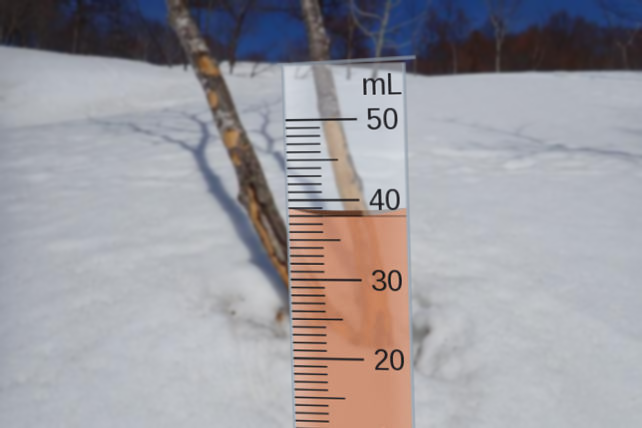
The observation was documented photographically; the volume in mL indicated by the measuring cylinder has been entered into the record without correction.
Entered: 38 mL
